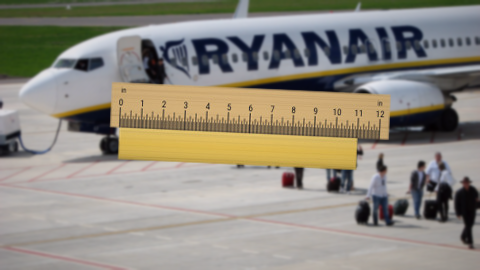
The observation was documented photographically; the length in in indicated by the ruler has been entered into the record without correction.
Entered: 11 in
